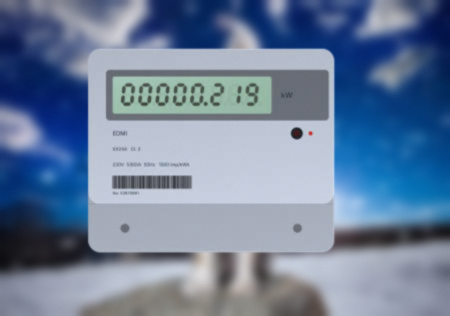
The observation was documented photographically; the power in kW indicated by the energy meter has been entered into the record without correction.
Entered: 0.219 kW
